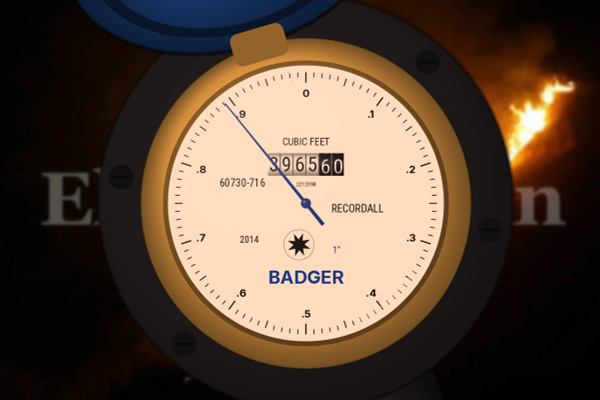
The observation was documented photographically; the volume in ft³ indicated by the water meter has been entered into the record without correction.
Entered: 396559.89 ft³
